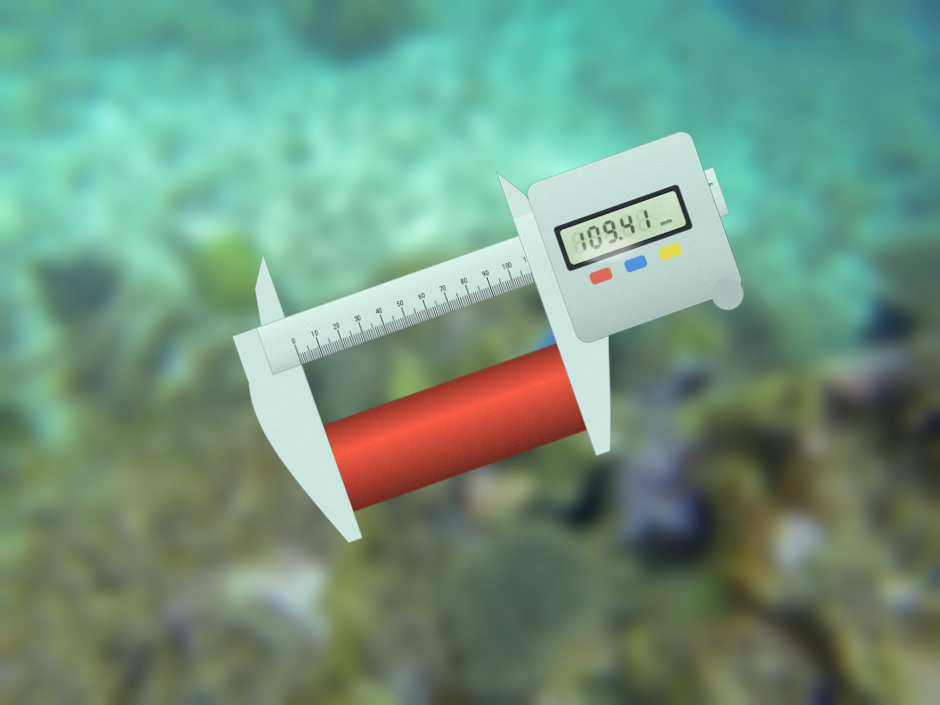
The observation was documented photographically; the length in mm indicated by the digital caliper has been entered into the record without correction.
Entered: 109.41 mm
